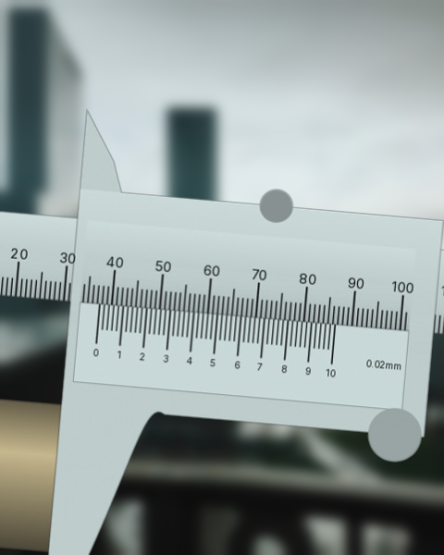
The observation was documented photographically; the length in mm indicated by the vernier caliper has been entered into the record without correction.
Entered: 37.5 mm
